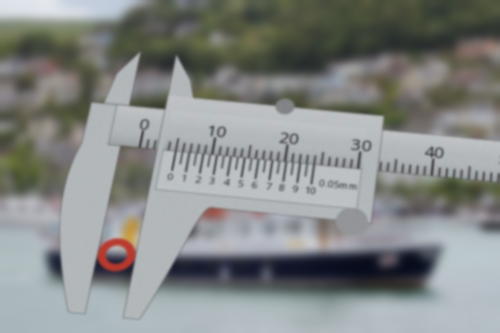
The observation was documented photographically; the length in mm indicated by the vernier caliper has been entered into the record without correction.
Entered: 5.0 mm
